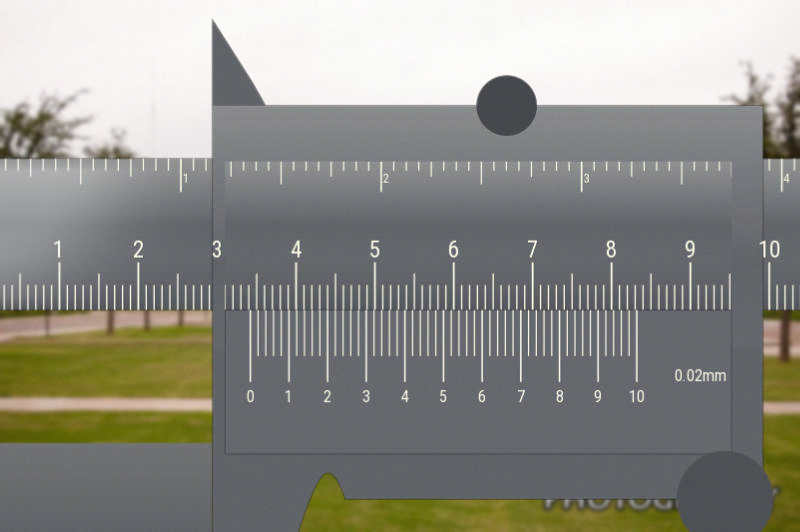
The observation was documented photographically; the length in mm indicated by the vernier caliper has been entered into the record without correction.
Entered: 34.2 mm
